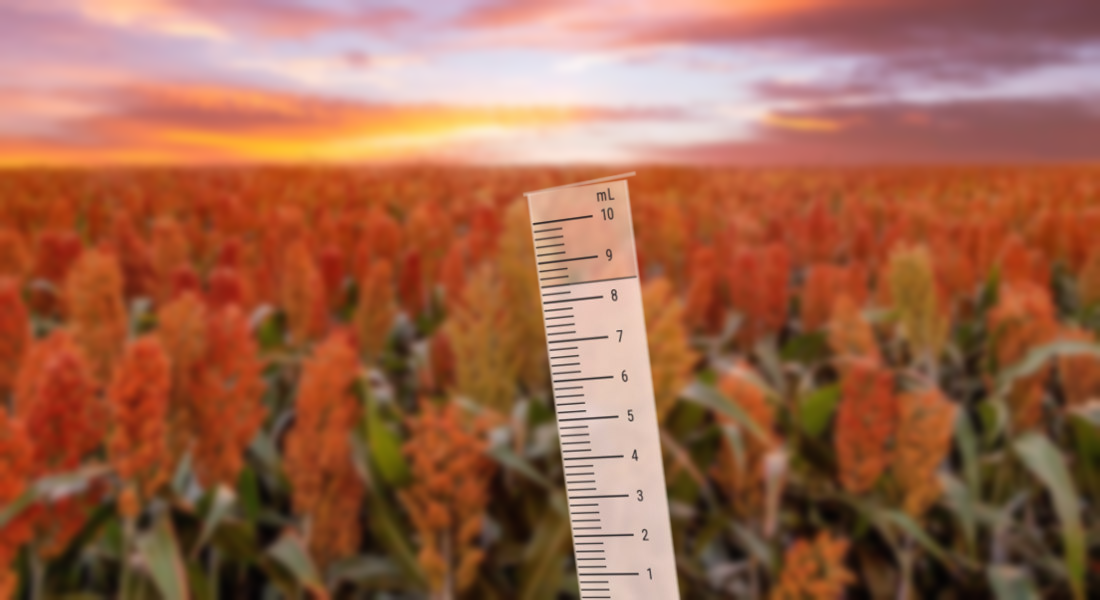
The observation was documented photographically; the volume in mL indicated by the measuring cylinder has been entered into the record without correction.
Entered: 8.4 mL
